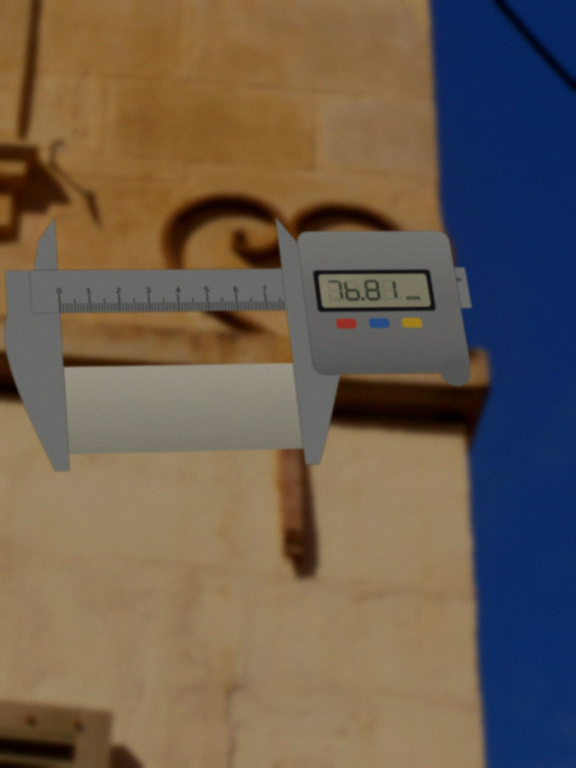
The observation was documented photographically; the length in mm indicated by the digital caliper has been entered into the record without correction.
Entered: 76.81 mm
